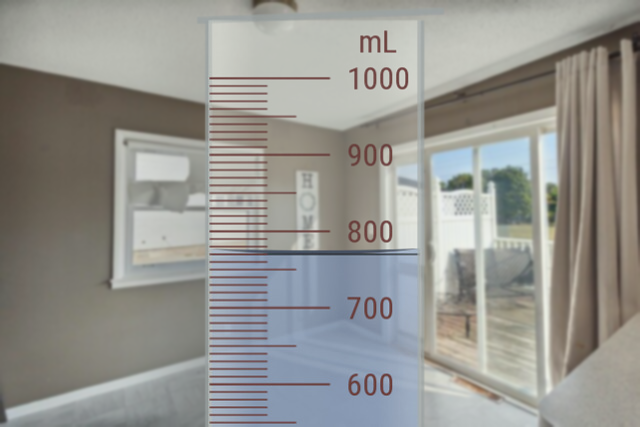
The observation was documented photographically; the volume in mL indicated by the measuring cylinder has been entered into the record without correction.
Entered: 770 mL
